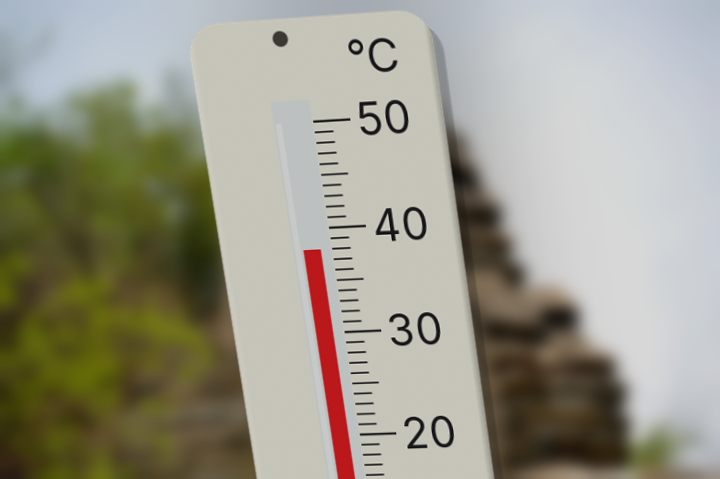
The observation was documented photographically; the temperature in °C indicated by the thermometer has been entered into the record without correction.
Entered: 38 °C
